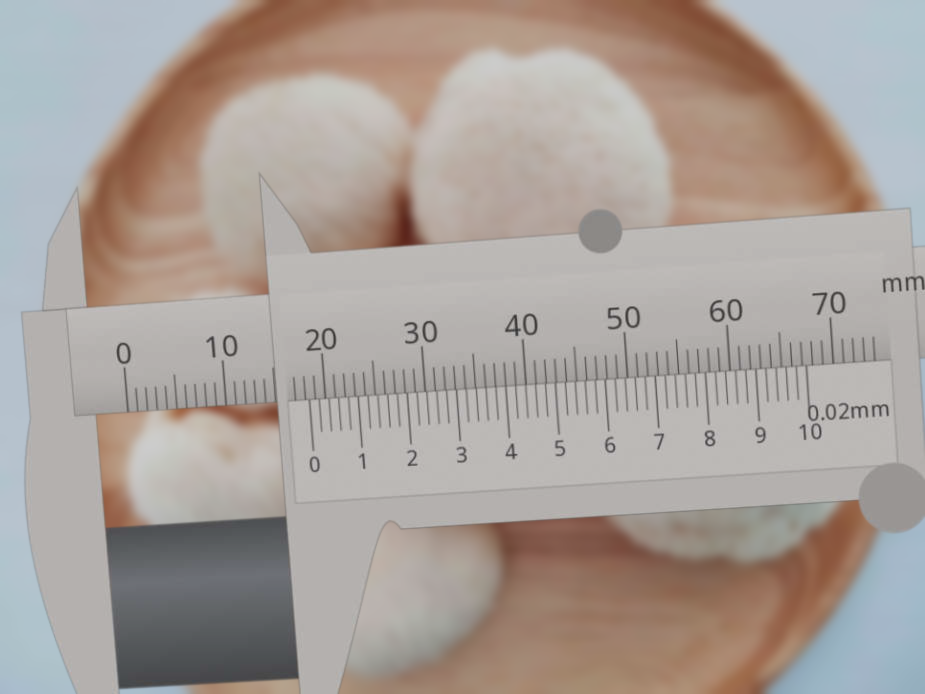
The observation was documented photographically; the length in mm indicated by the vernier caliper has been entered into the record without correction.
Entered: 18.4 mm
